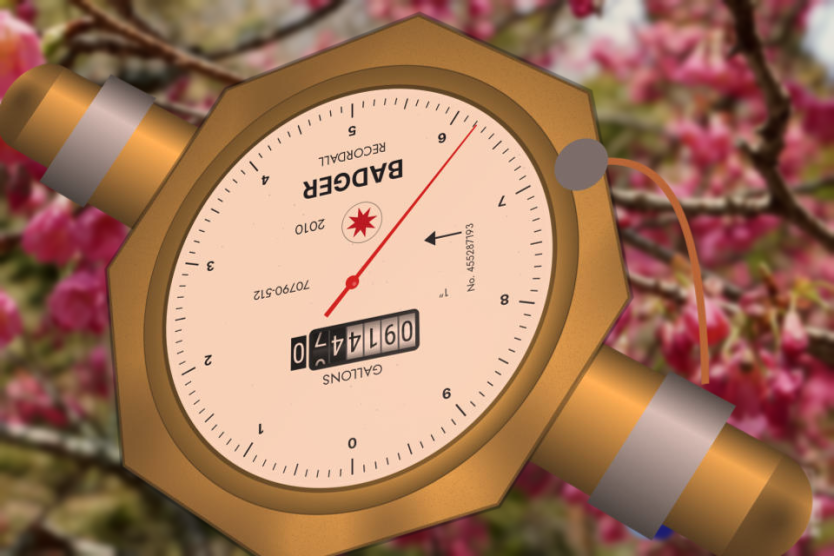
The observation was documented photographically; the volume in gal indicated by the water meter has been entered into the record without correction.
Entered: 914466.2 gal
